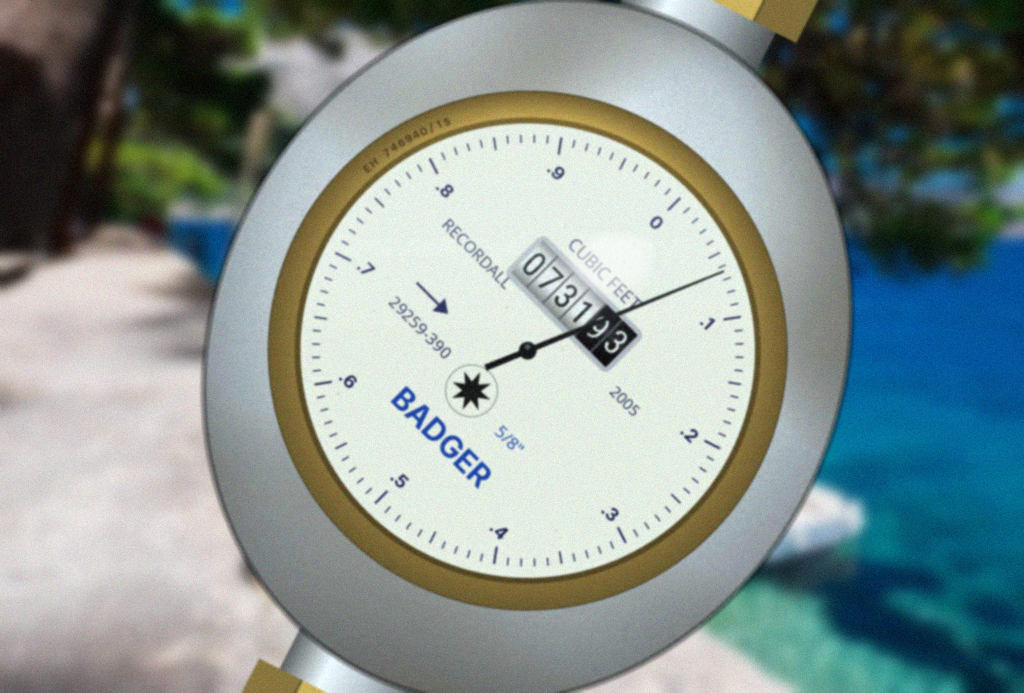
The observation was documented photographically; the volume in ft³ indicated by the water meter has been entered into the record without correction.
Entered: 73193.06 ft³
